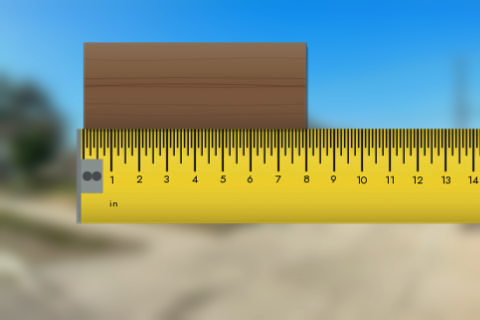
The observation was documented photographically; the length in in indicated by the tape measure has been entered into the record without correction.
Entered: 8 in
